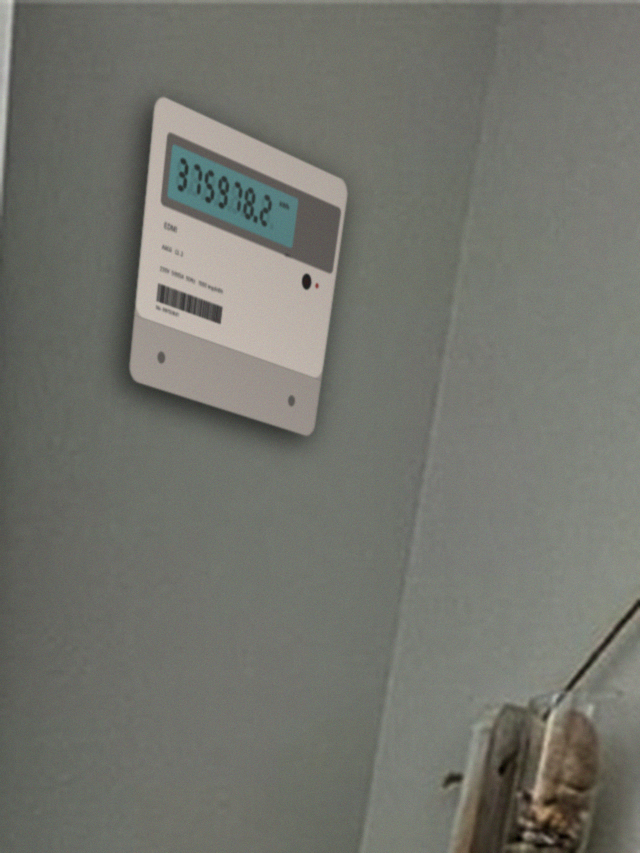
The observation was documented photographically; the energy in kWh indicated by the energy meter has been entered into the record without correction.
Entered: 375978.2 kWh
